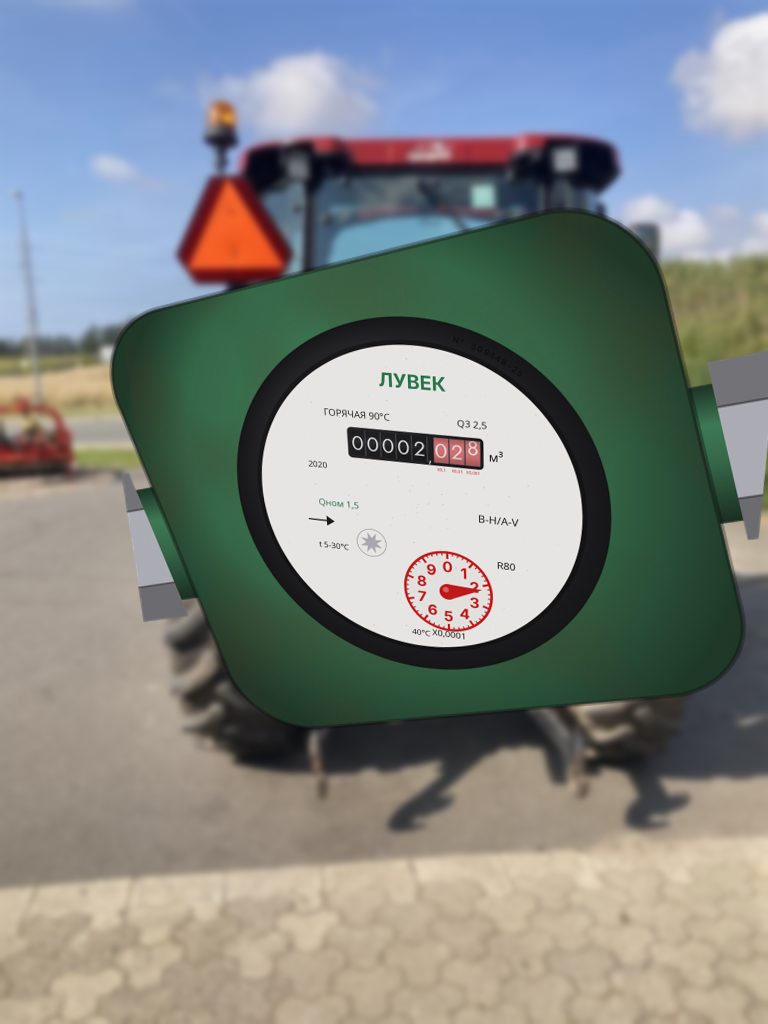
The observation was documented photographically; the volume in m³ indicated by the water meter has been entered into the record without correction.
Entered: 2.0282 m³
